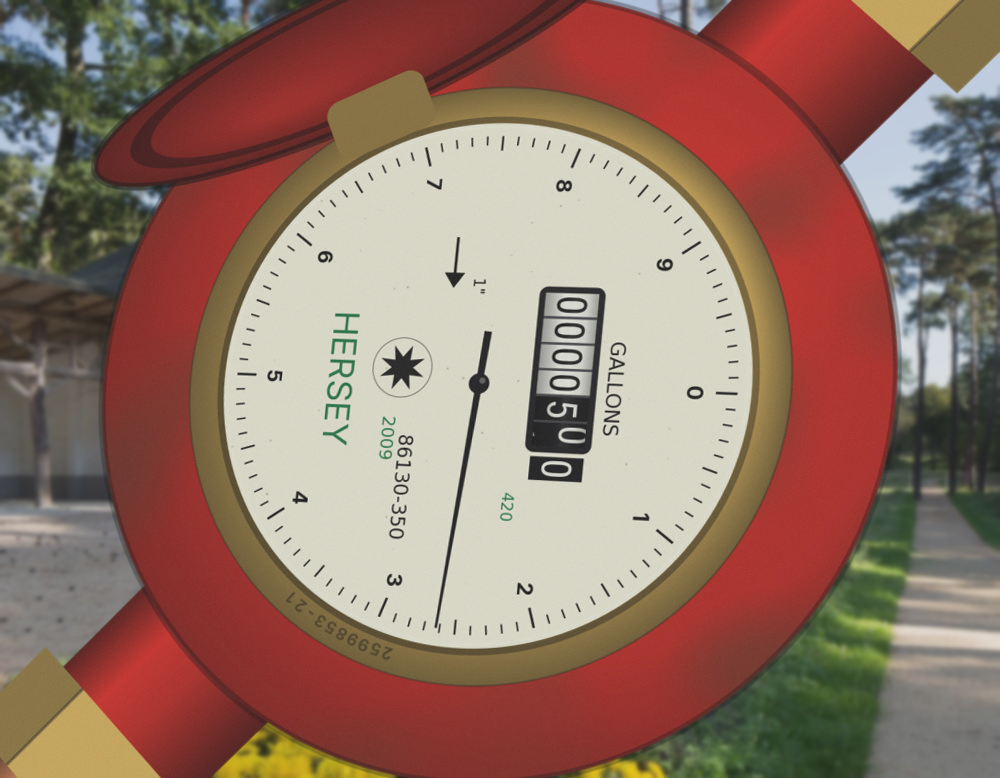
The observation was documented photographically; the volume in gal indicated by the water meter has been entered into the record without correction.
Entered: 502.6 gal
